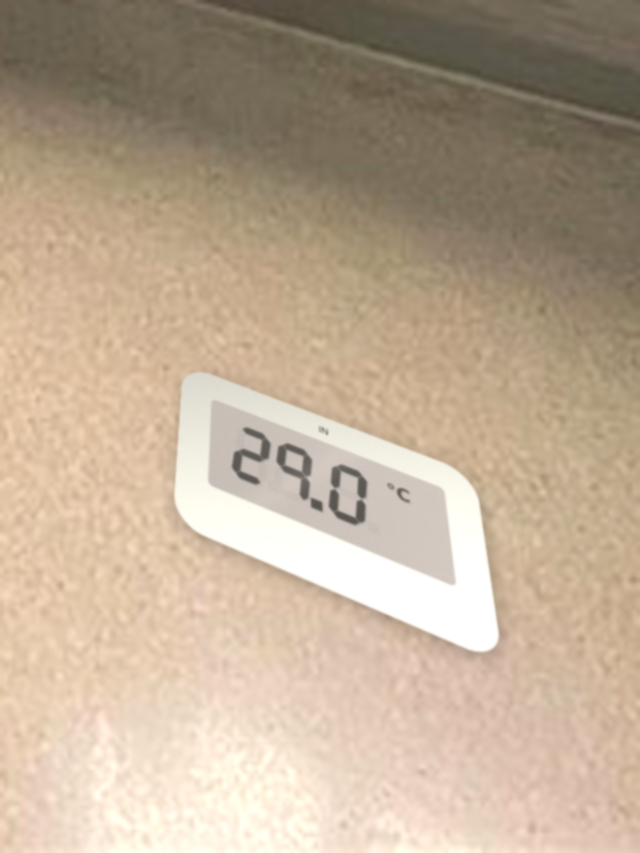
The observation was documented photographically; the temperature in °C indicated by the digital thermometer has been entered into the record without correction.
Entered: 29.0 °C
